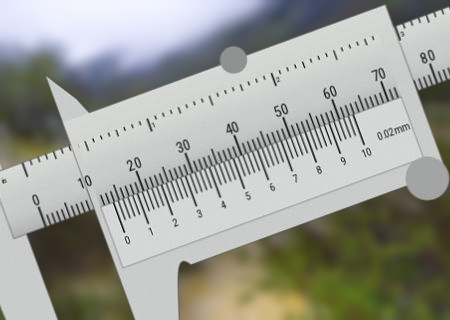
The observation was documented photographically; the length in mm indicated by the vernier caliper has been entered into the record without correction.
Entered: 13.8 mm
